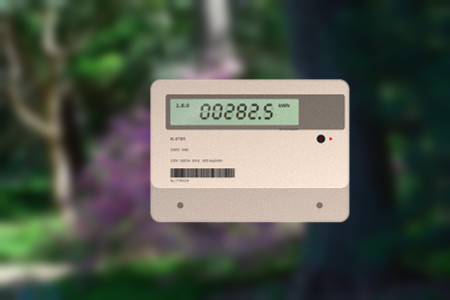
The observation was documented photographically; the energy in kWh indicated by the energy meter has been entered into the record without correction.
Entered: 282.5 kWh
